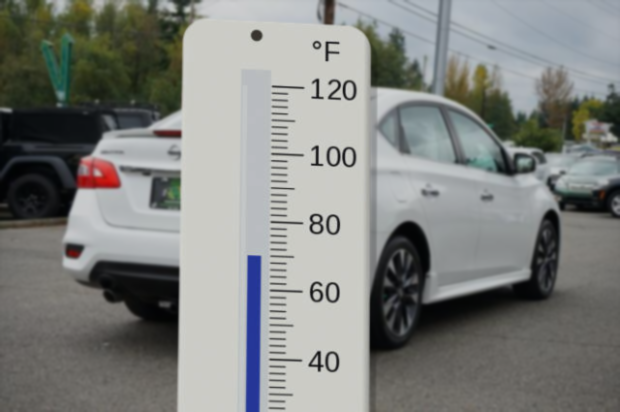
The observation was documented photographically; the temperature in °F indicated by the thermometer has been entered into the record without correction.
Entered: 70 °F
